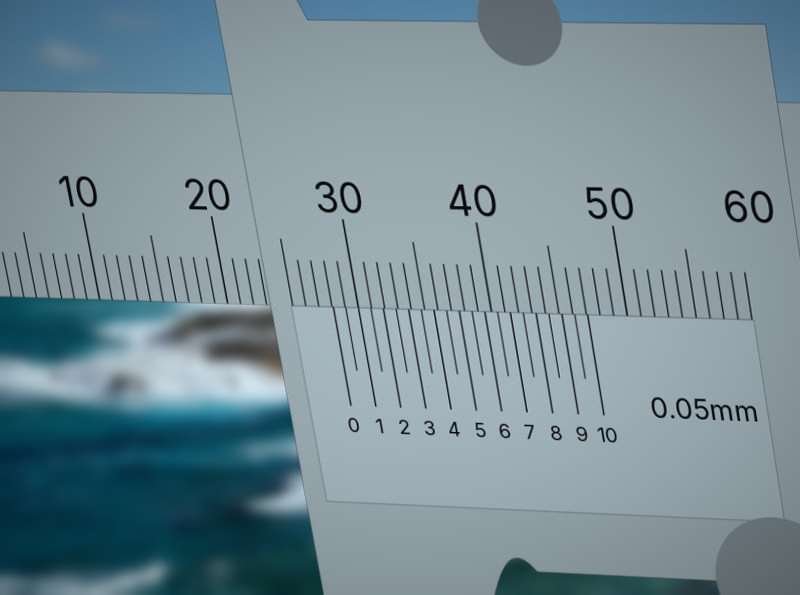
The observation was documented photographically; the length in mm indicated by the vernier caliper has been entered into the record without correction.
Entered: 28.1 mm
